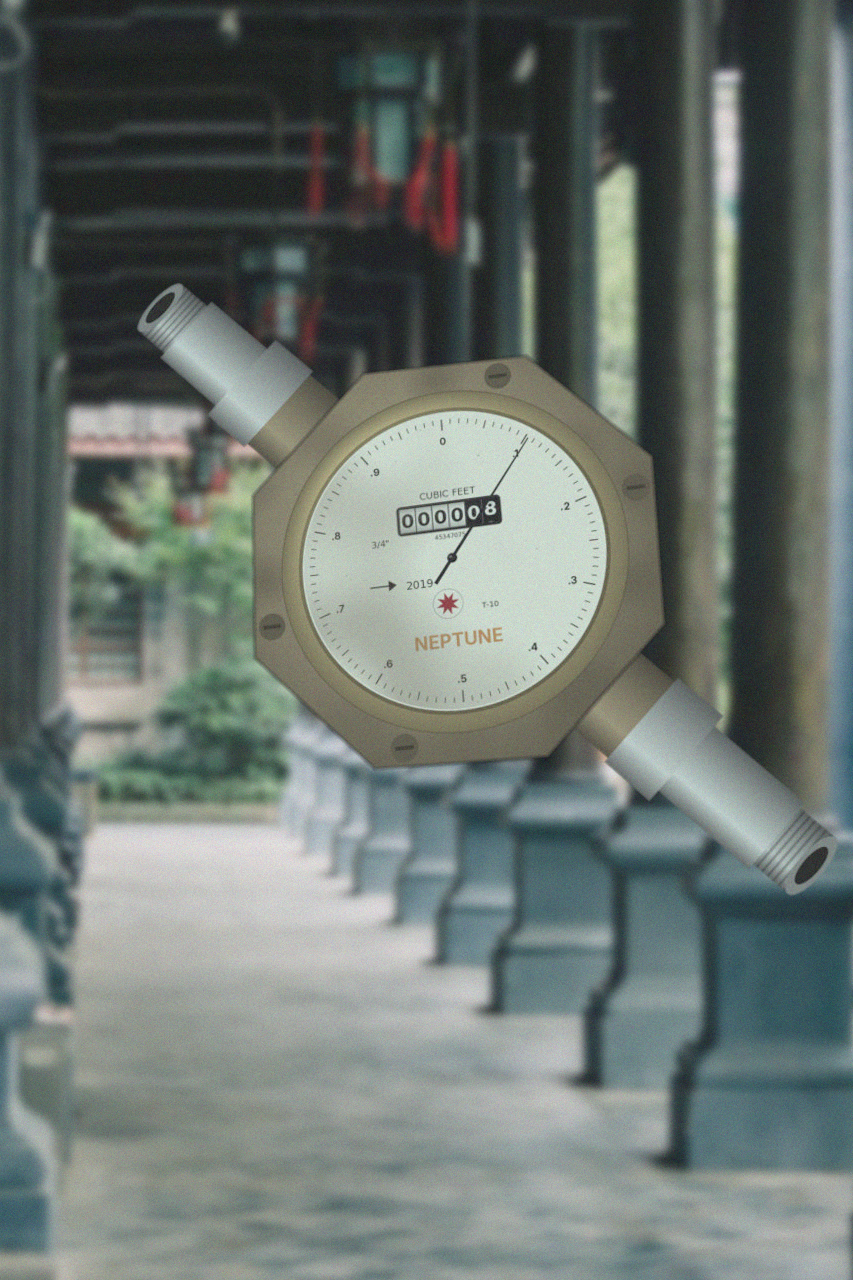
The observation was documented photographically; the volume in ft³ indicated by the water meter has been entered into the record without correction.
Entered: 8.10 ft³
